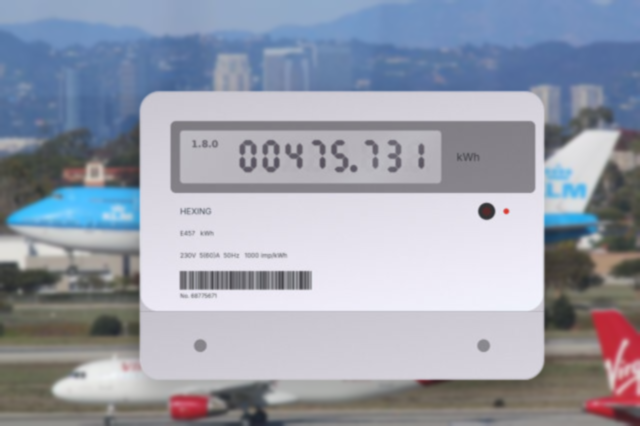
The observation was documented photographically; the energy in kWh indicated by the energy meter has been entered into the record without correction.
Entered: 475.731 kWh
